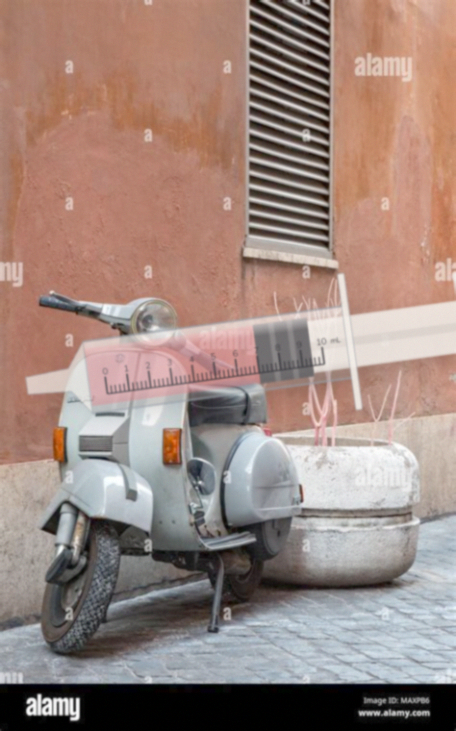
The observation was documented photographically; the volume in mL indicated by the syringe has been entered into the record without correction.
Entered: 7 mL
